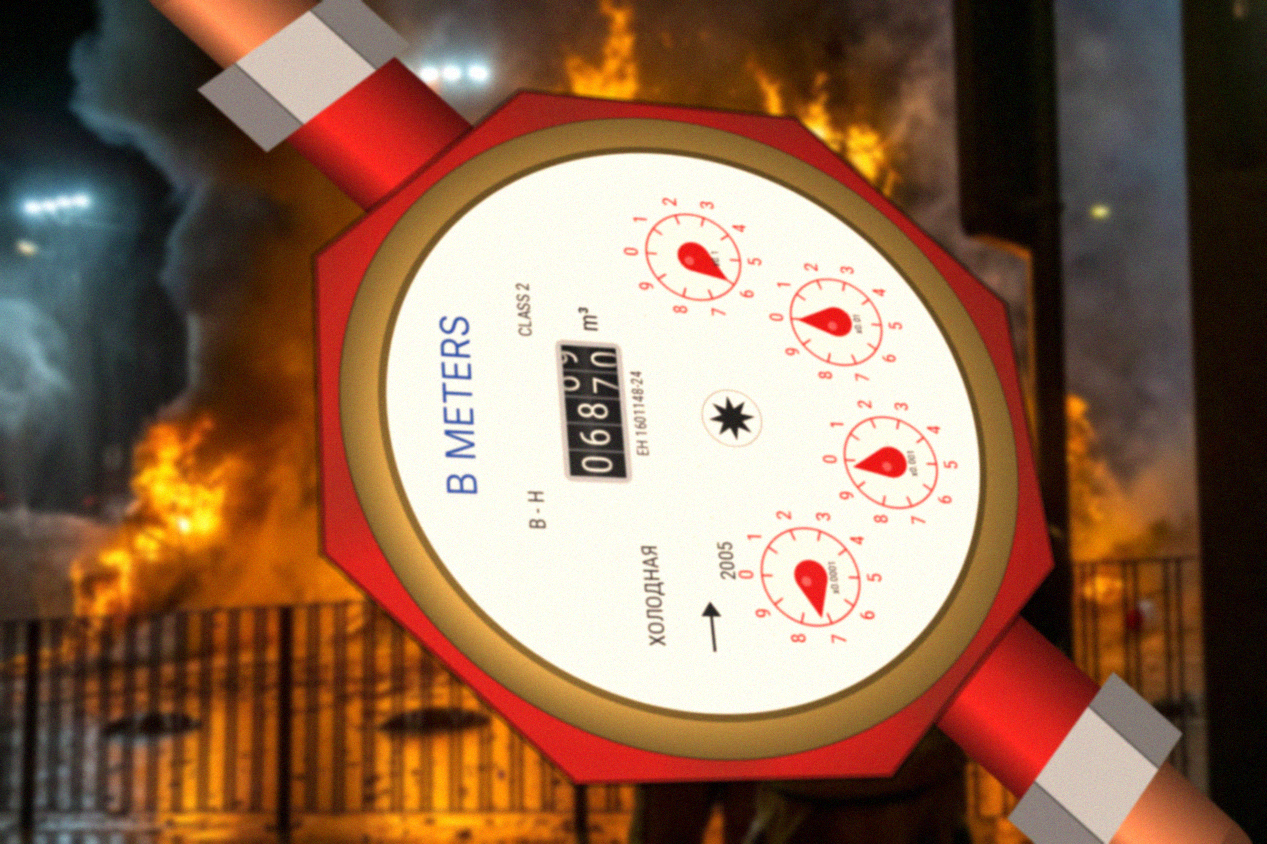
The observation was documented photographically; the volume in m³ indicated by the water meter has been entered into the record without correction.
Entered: 6869.5997 m³
